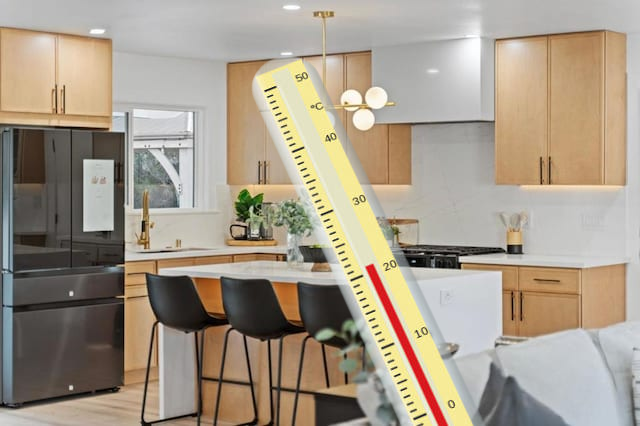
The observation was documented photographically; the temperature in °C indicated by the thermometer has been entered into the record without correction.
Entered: 21 °C
